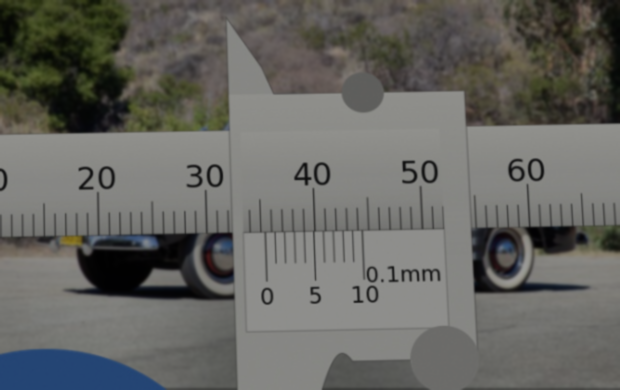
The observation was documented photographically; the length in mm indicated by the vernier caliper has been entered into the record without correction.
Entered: 35.4 mm
